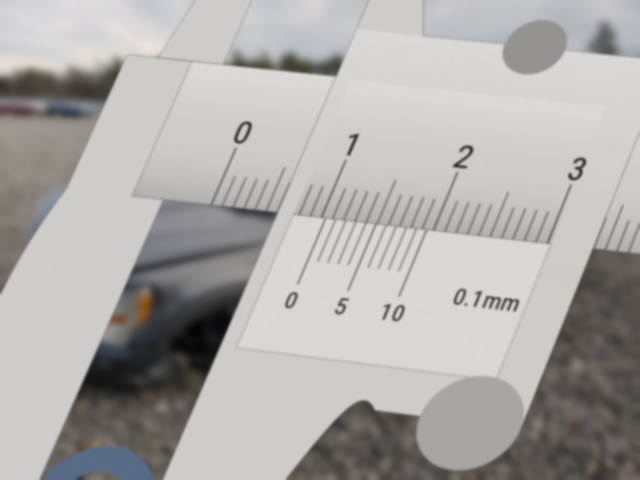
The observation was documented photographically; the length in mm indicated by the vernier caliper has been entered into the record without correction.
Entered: 10.4 mm
